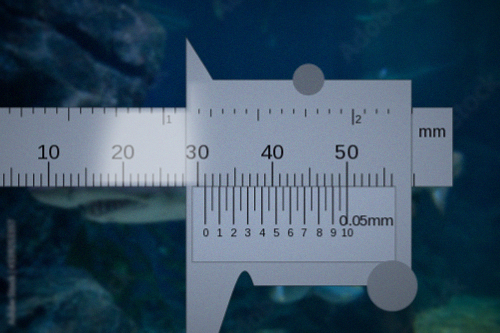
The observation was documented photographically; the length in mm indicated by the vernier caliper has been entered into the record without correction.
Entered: 31.0 mm
